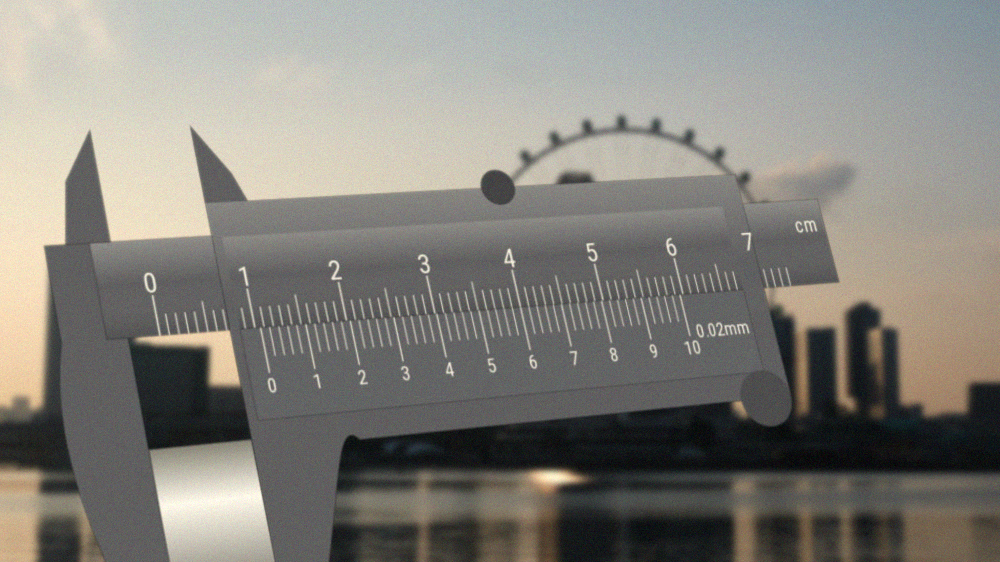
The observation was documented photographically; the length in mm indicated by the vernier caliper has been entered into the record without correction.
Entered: 10.6 mm
